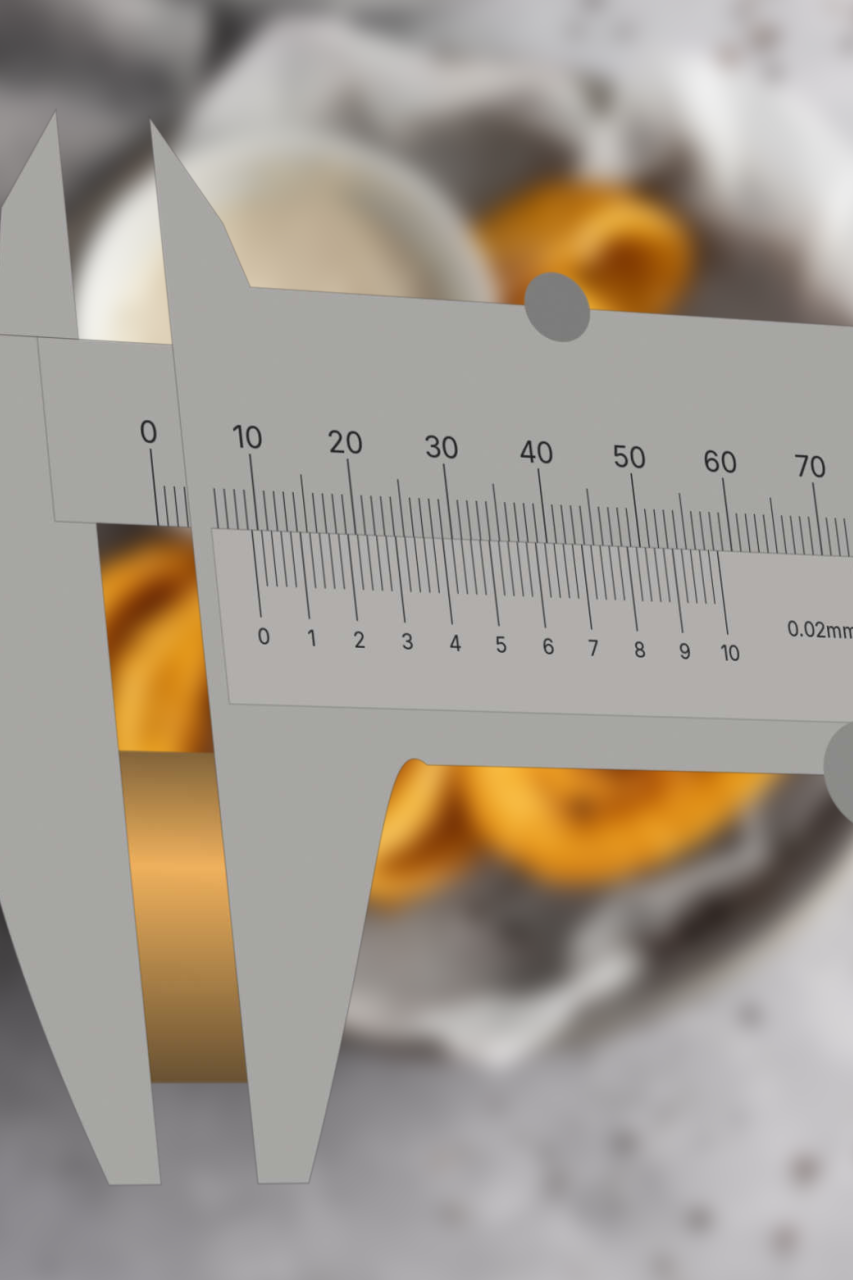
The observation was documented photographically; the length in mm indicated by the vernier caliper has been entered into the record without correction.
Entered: 9.4 mm
